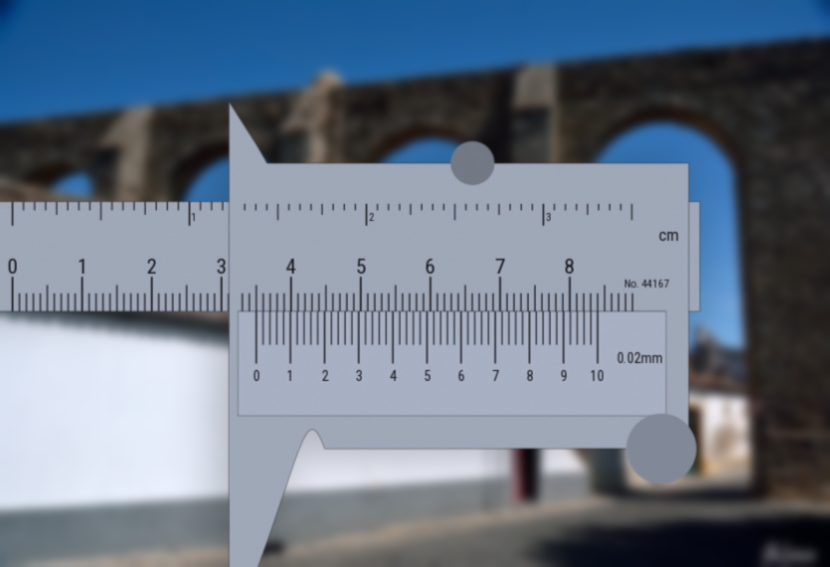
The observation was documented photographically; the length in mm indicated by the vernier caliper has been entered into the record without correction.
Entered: 35.0 mm
